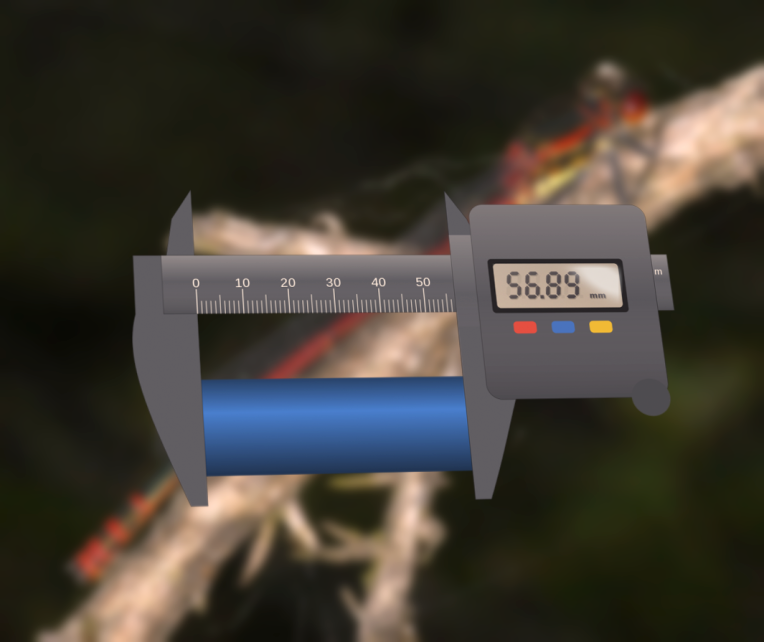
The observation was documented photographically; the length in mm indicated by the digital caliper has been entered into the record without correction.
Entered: 56.89 mm
